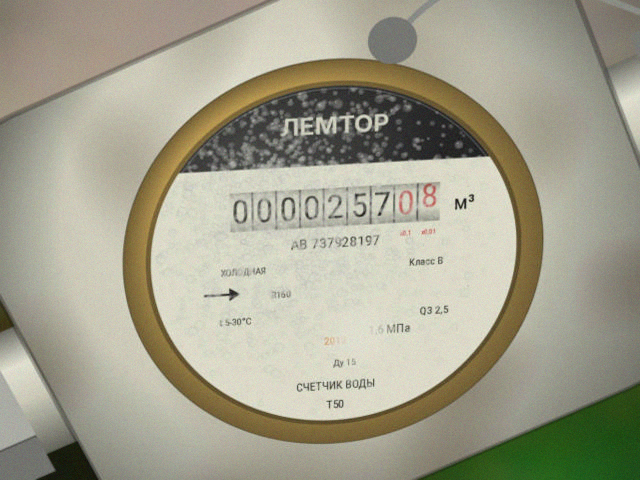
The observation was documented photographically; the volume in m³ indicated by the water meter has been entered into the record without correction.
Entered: 257.08 m³
